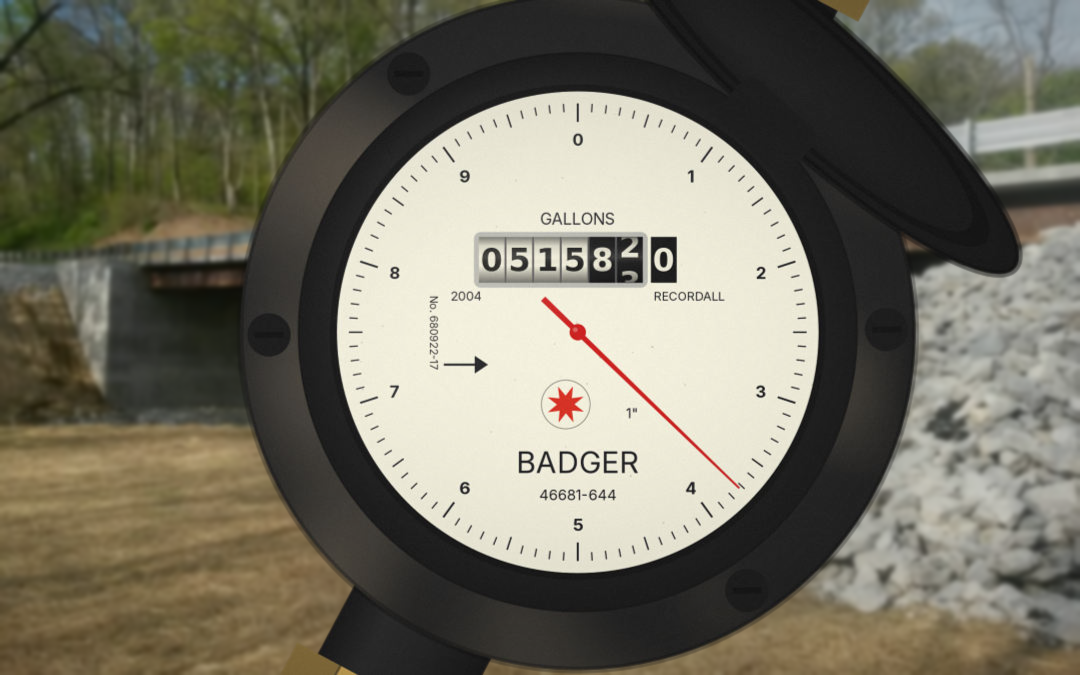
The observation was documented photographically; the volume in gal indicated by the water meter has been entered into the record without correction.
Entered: 515823.7 gal
